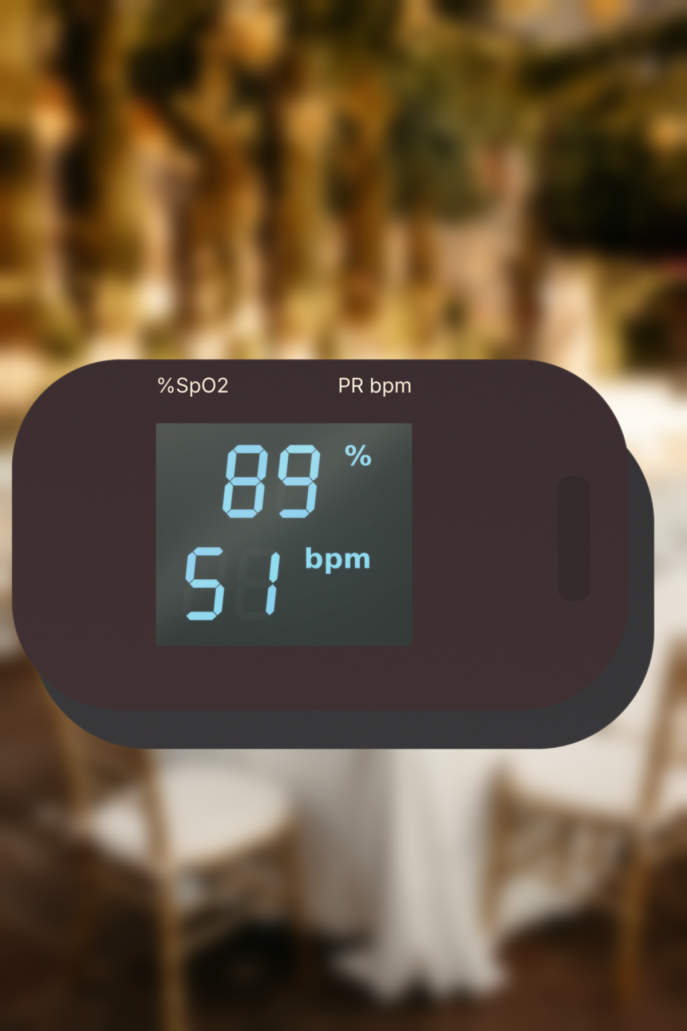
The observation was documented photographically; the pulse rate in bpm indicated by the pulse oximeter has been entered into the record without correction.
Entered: 51 bpm
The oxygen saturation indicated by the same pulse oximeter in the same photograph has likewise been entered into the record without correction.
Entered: 89 %
